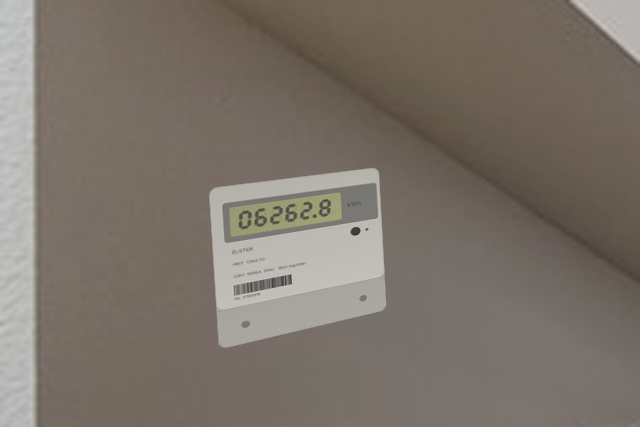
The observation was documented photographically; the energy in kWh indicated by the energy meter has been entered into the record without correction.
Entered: 6262.8 kWh
